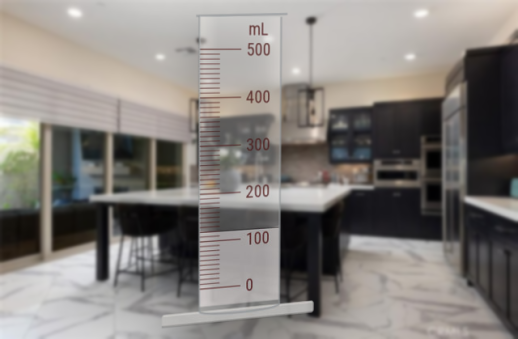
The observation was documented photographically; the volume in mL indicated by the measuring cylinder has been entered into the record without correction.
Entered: 120 mL
